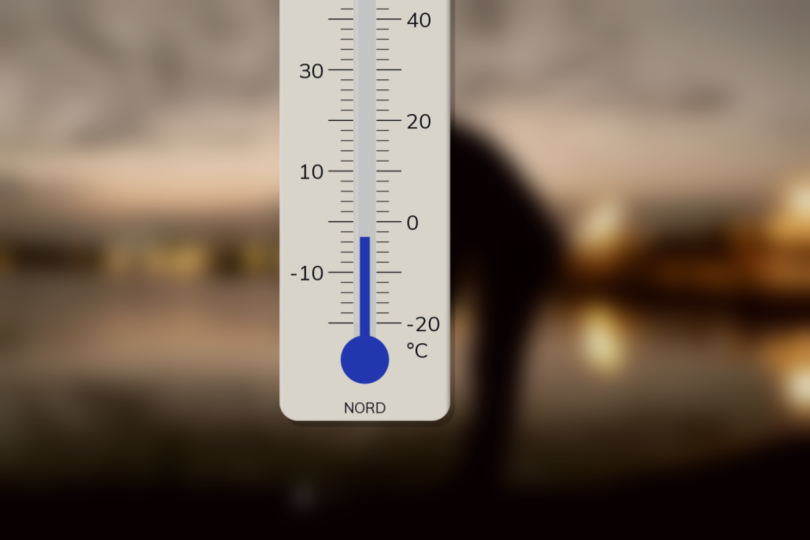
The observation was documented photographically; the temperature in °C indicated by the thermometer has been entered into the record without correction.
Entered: -3 °C
